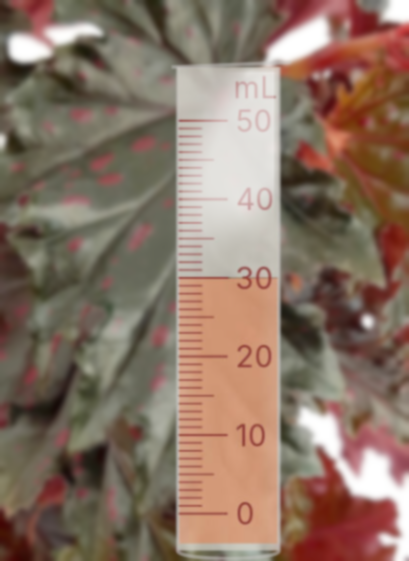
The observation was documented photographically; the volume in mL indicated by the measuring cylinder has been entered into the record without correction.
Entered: 30 mL
